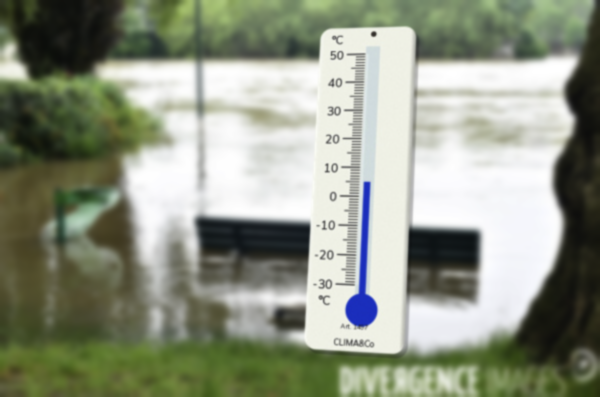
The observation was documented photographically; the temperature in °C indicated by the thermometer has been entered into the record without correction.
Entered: 5 °C
